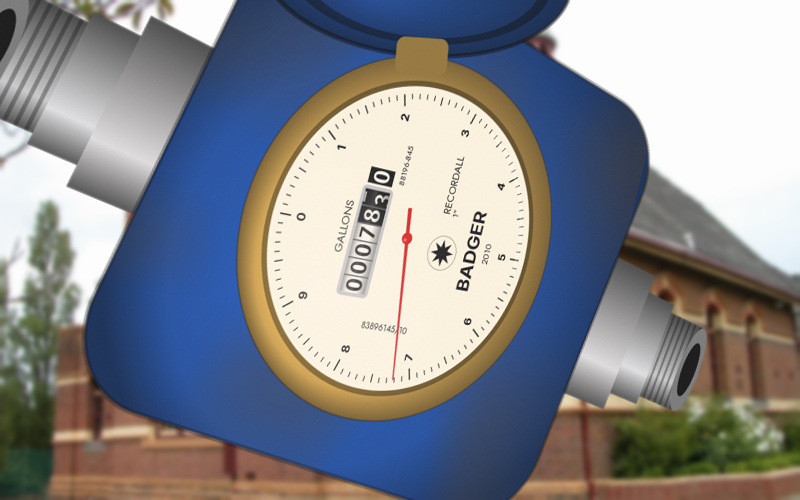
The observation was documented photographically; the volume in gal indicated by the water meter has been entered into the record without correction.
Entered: 7827.2 gal
